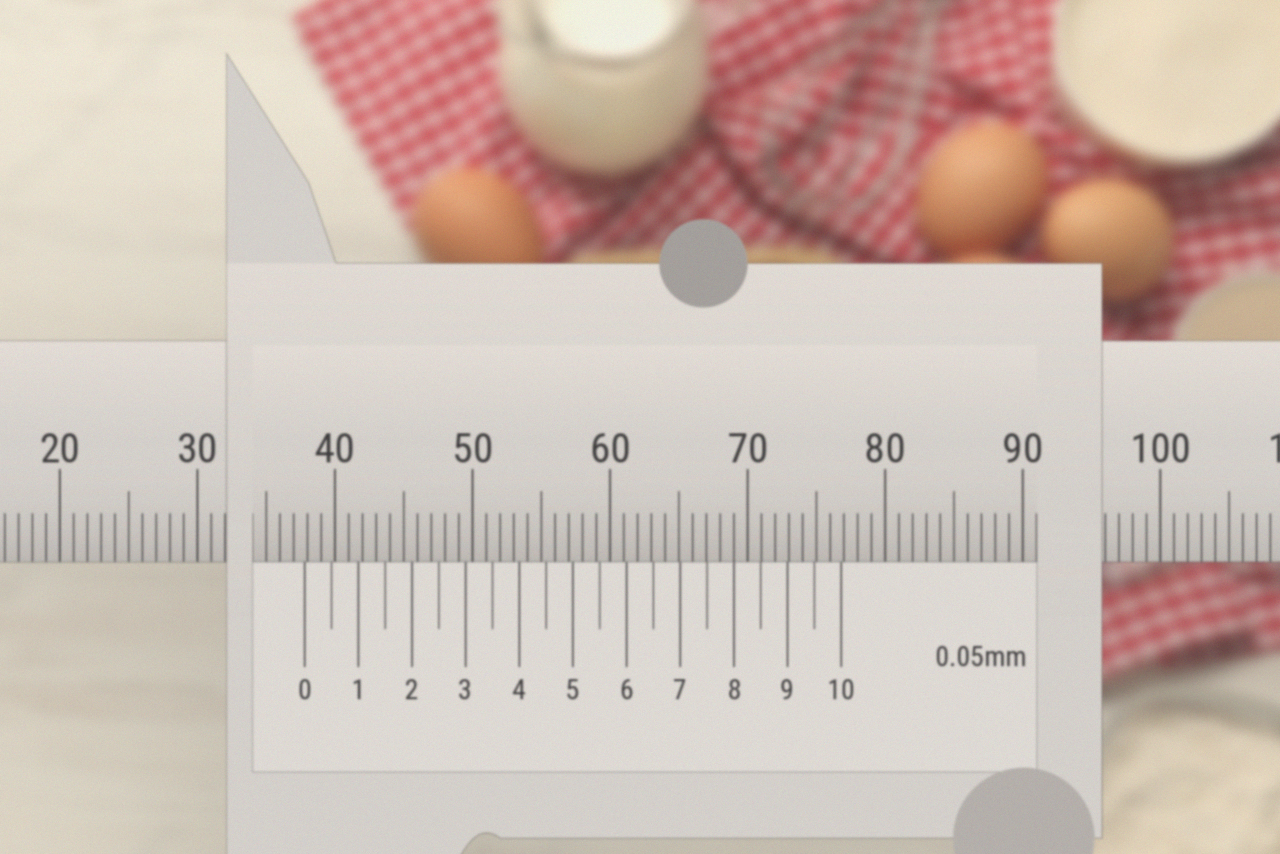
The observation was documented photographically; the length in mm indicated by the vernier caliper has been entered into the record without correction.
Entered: 37.8 mm
